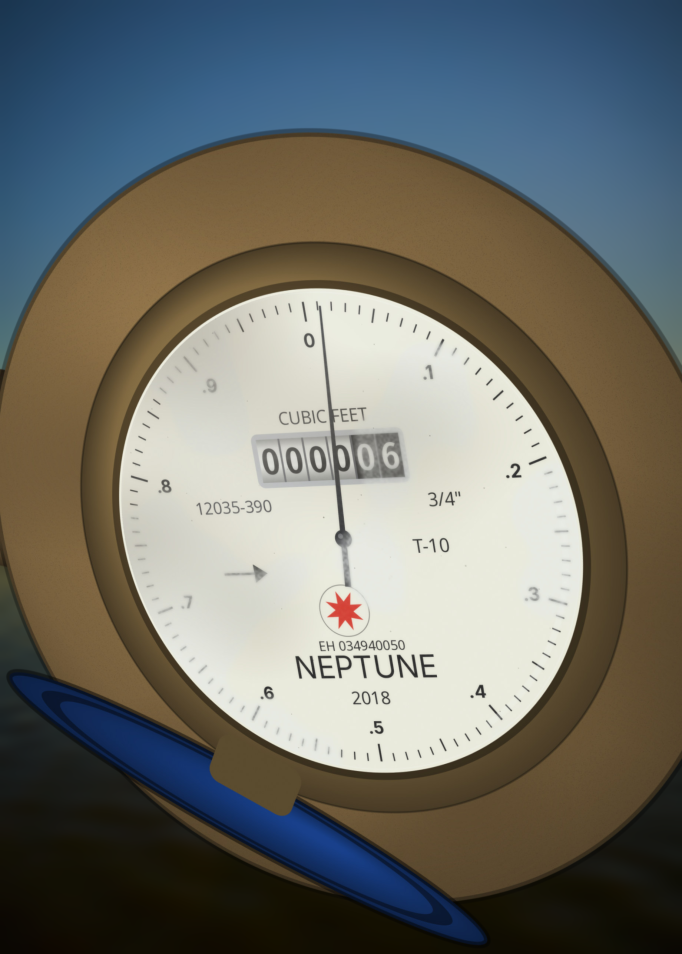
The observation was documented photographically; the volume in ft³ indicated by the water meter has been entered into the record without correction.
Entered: 6.01 ft³
